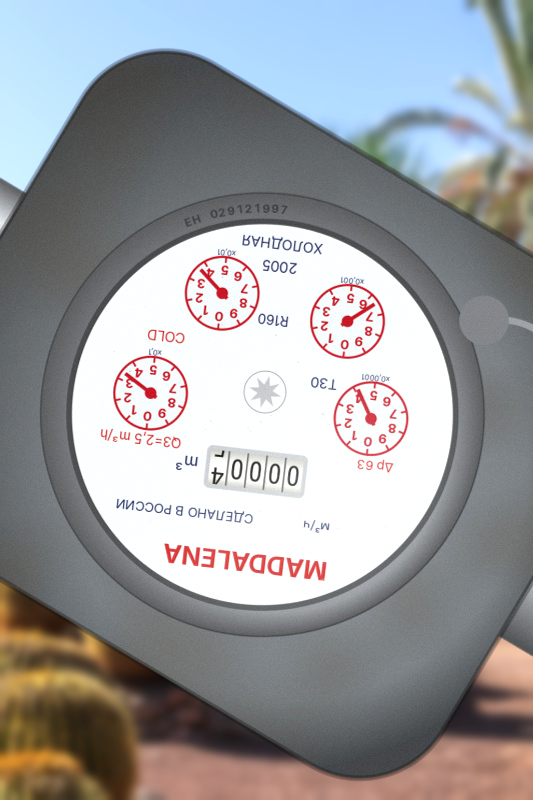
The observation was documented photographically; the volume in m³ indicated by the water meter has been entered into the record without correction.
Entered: 4.3364 m³
